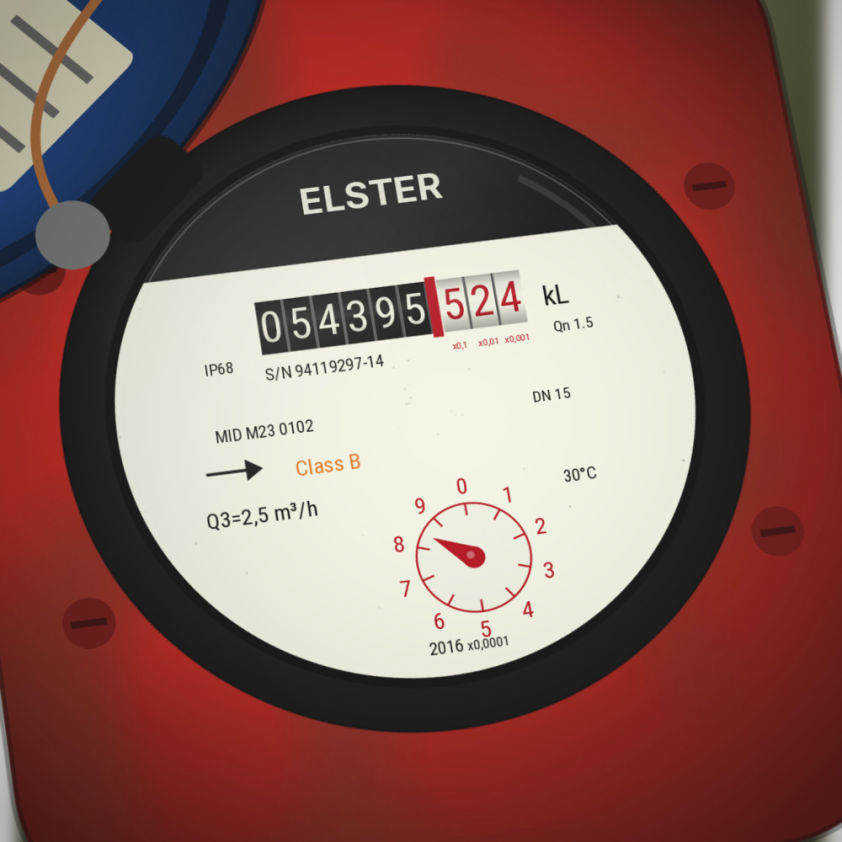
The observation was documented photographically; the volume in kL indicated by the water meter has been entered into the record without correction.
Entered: 54395.5248 kL
